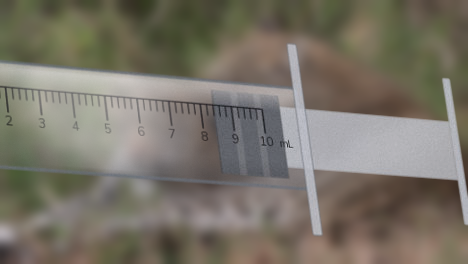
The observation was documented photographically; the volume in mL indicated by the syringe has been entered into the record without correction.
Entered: 8.4 mL
